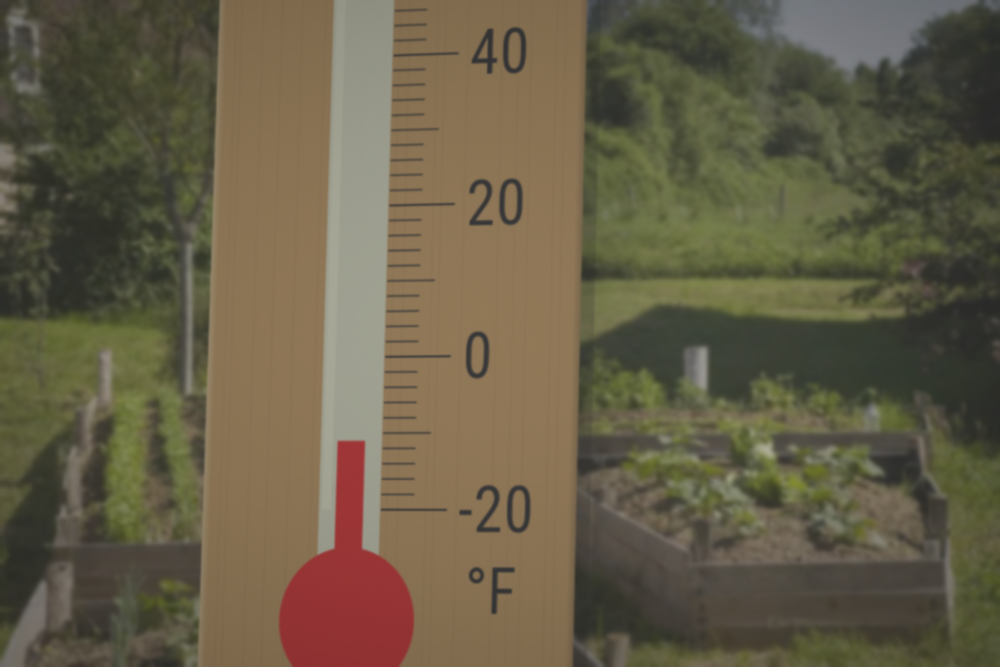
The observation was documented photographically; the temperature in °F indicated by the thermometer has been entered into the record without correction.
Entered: -11 °F
